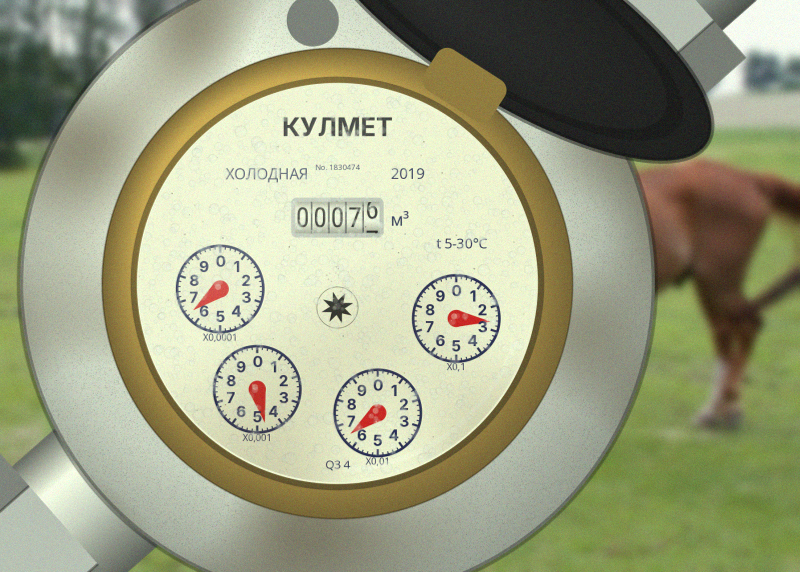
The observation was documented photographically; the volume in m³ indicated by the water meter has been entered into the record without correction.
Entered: 76.2646 m³
